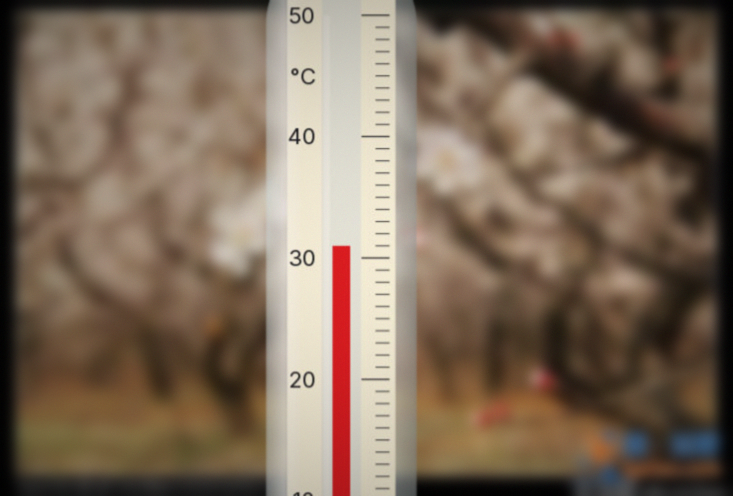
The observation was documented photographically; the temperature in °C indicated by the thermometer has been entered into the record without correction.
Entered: 31 °C
